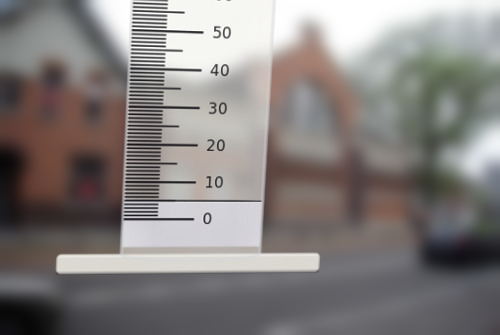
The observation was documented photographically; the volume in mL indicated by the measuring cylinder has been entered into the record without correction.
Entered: 5 mL
